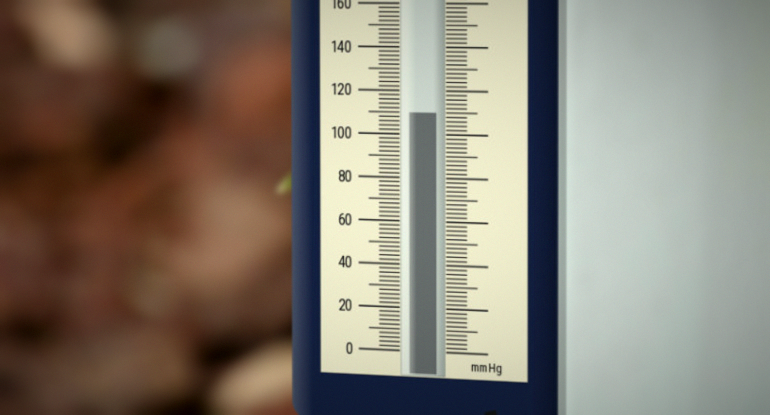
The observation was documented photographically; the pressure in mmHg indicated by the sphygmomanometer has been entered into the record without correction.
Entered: 110 mmHg
